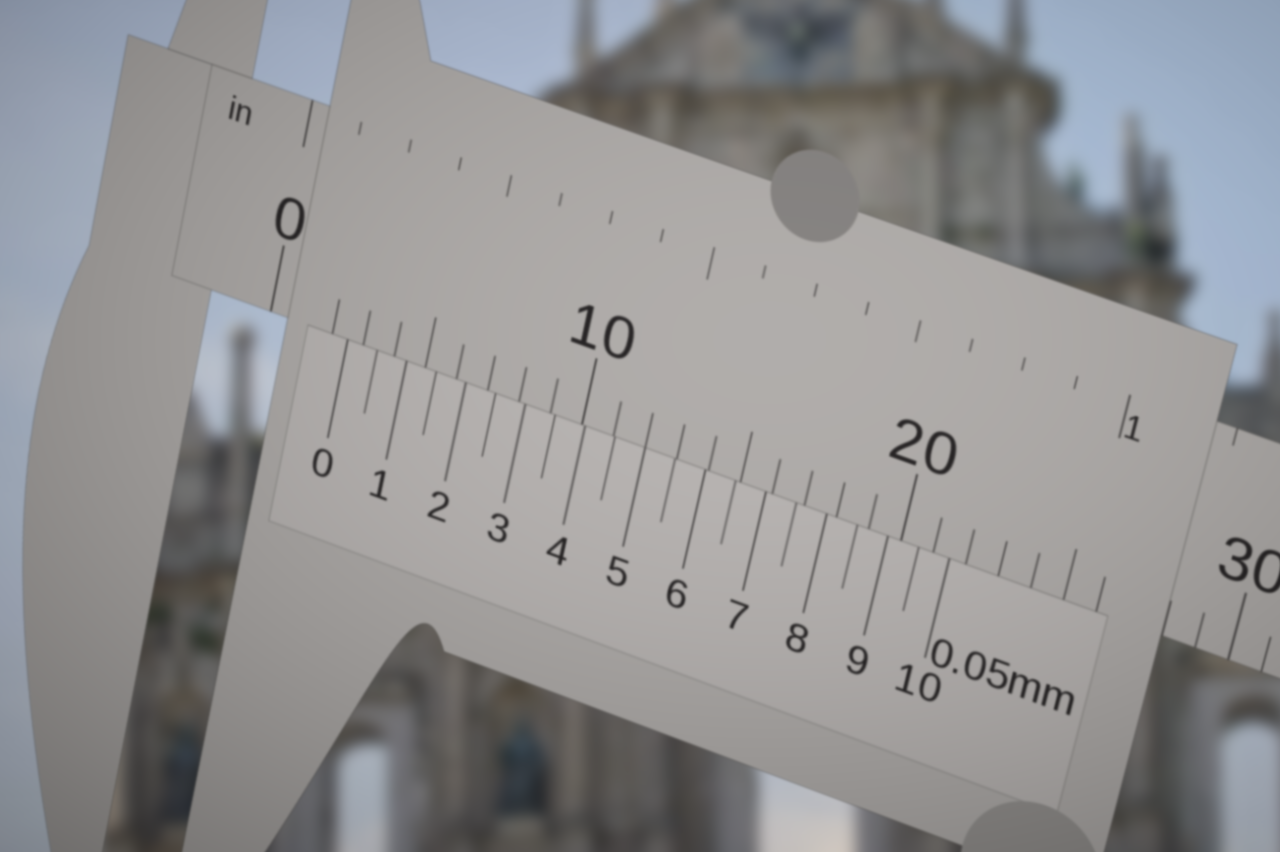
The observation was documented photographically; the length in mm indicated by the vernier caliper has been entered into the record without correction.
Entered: 2.50 mm
